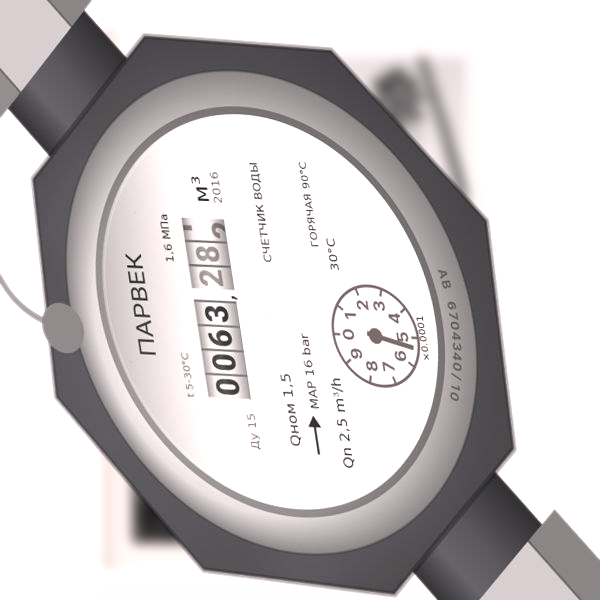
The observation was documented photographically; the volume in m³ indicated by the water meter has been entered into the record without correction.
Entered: 63.2815 m³
